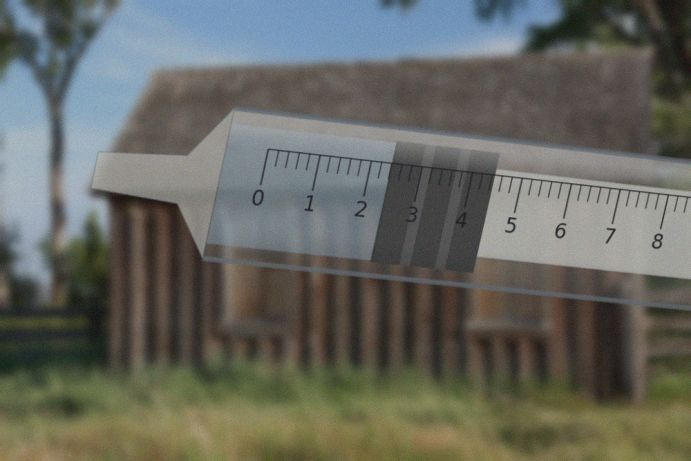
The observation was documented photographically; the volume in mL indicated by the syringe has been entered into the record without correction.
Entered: 2.4 mL
